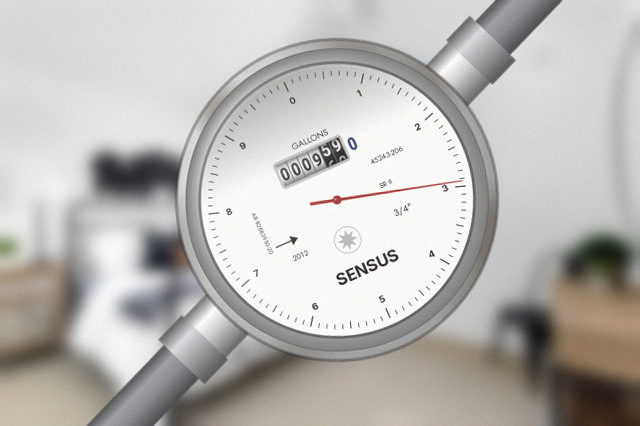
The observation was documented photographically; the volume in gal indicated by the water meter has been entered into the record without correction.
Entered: 9592.9 gal
